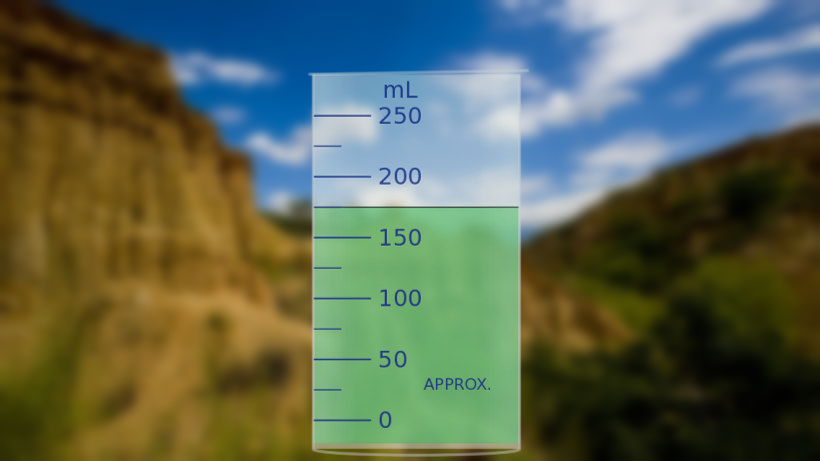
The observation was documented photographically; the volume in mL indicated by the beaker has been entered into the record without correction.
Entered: 175 mL
